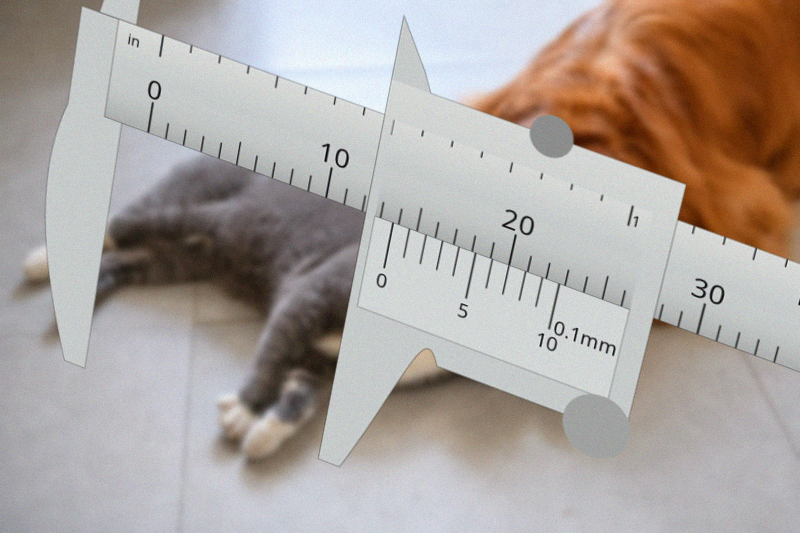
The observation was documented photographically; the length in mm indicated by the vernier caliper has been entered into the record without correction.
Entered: 13.7 mm
